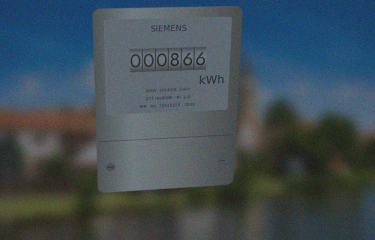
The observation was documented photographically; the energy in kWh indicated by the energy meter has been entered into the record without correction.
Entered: 866 kWh
